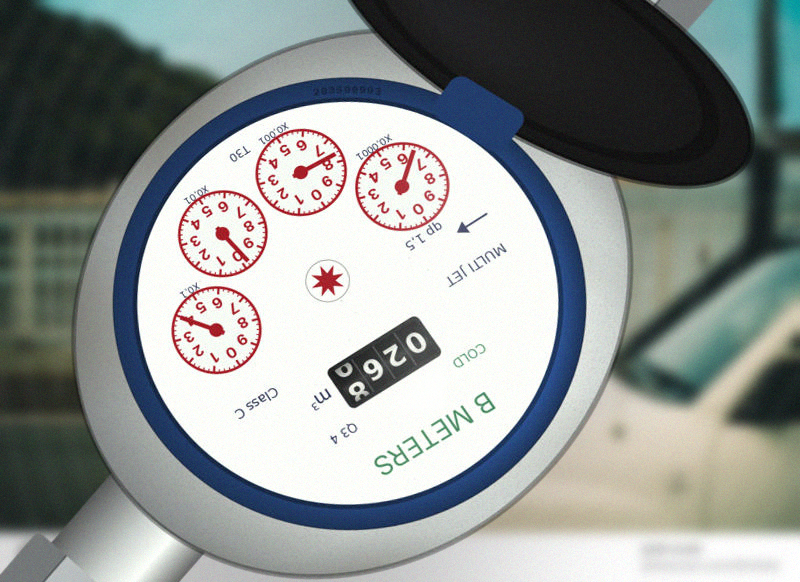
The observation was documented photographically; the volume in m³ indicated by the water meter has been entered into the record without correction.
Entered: 268.3976 m³
